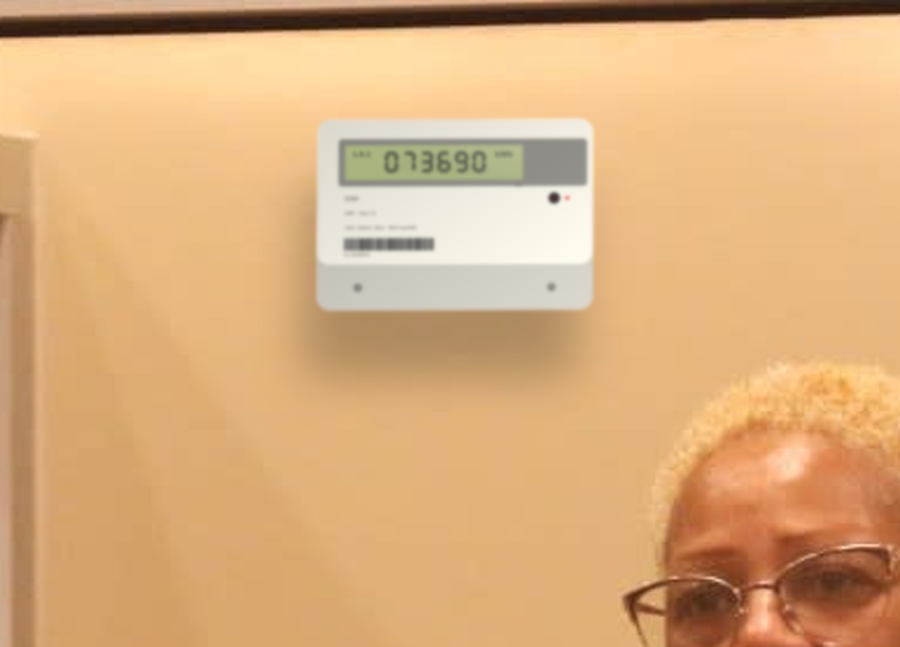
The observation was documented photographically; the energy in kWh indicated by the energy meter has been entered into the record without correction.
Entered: 73690 kWh
